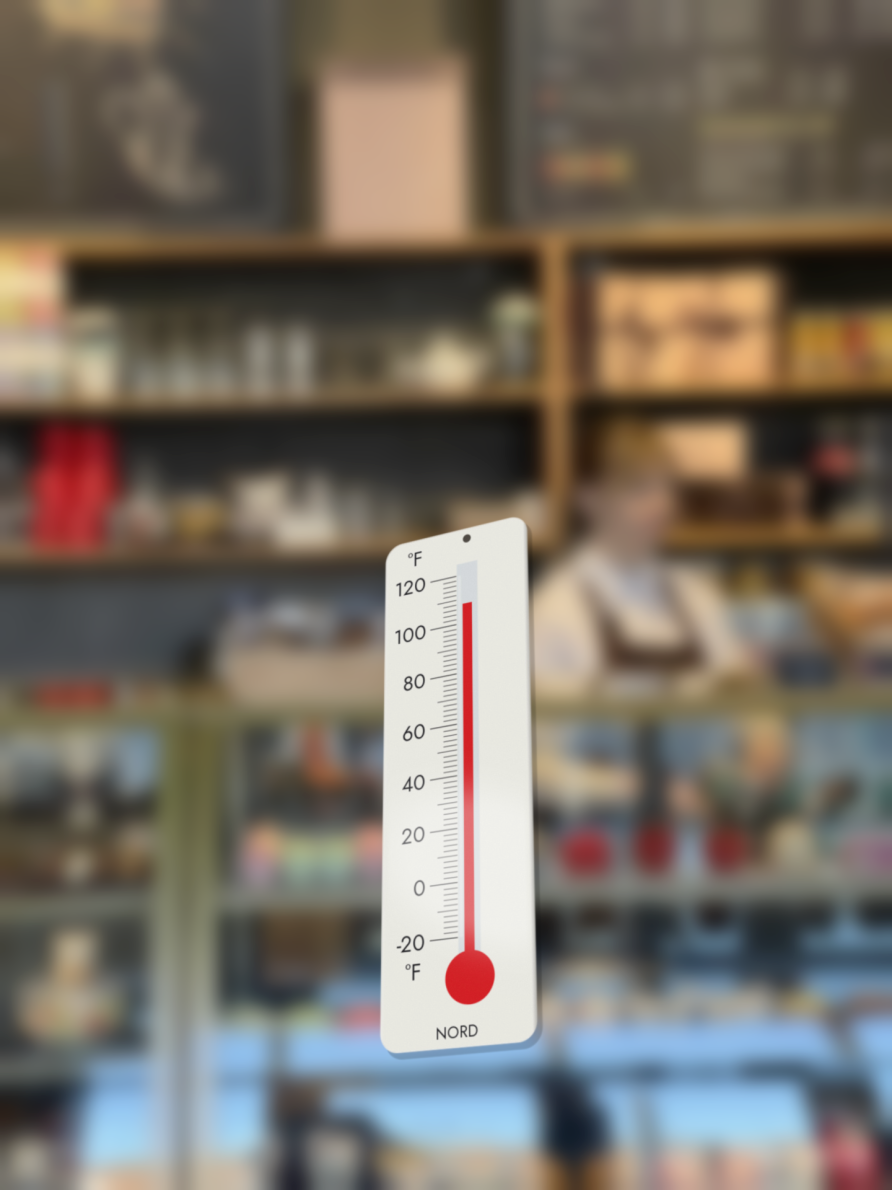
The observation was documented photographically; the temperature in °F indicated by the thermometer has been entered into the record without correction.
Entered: 108 °F
